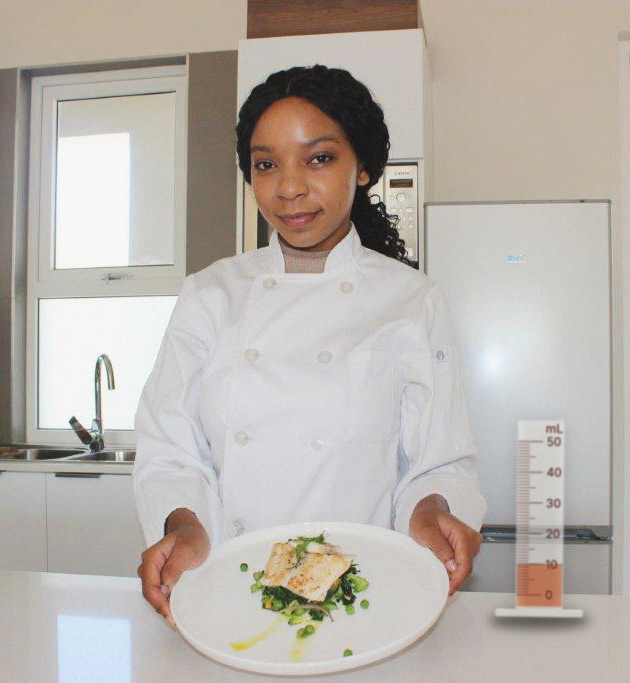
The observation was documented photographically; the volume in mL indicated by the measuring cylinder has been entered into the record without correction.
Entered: 10 mL
